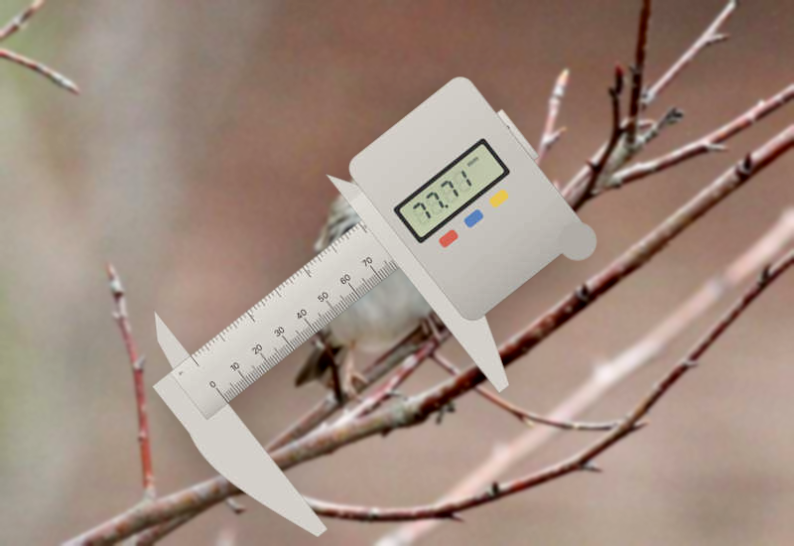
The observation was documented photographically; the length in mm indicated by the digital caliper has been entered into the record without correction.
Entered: 77.71 mm
